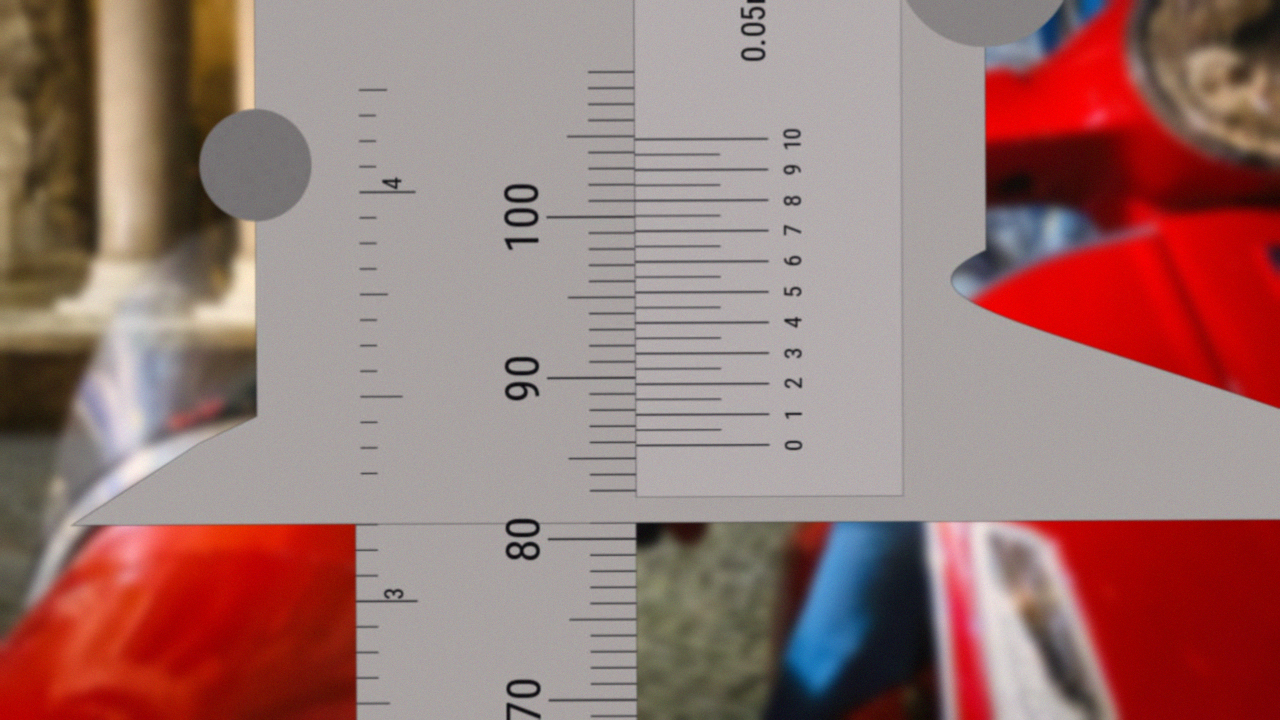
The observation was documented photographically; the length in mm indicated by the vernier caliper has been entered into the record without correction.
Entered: 85.8 mm
